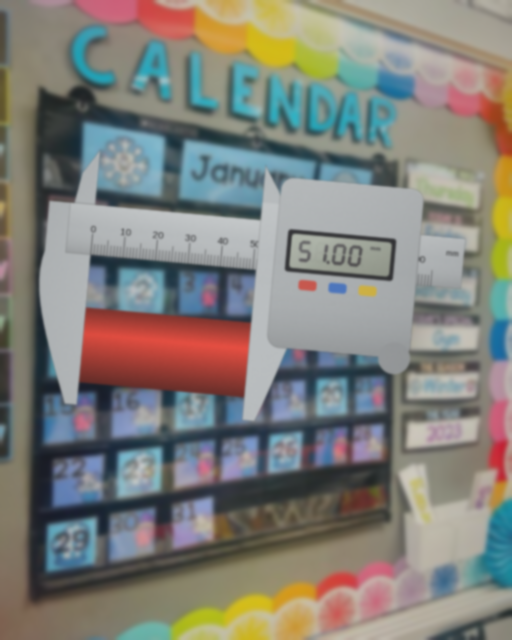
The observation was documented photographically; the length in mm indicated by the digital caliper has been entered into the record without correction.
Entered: 51.00 mm
